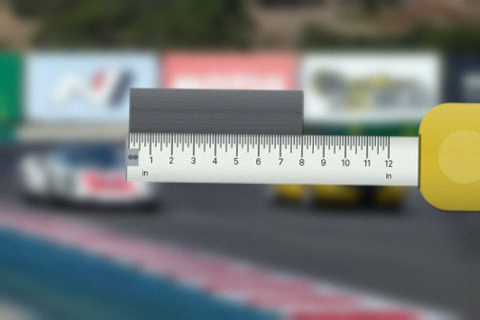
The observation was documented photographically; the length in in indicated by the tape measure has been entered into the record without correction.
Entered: 8 in
